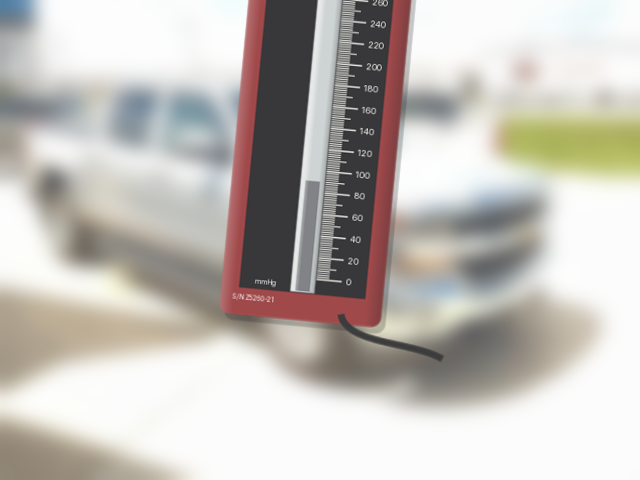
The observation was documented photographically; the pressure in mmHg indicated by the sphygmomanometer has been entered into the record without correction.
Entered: 90 mmHg
